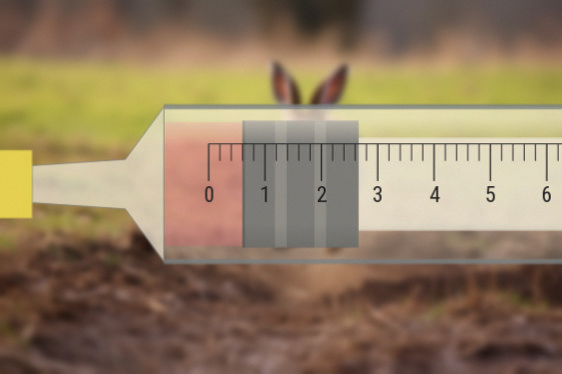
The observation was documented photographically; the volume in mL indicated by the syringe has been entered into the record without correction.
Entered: 0.6 mL
